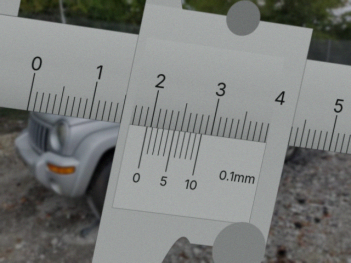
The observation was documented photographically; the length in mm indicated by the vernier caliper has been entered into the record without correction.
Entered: 19.4 mm
